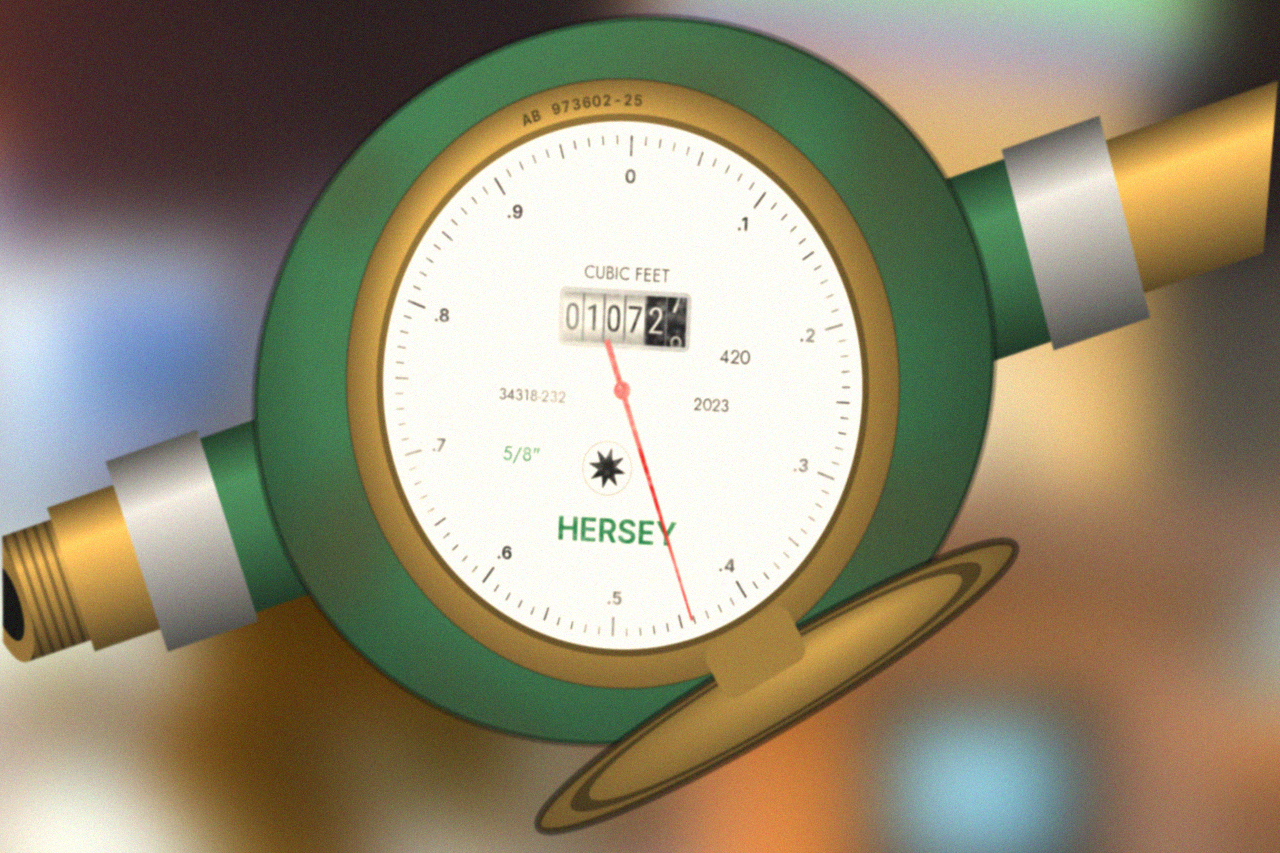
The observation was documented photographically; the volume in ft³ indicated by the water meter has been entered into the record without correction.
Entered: 10727.44 ft³
